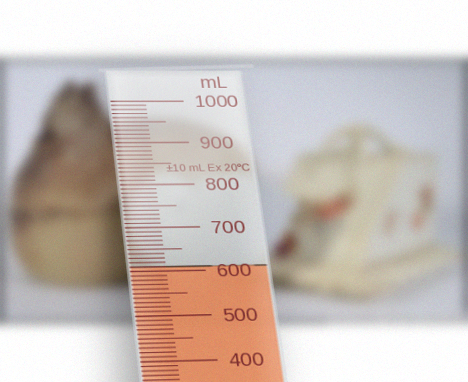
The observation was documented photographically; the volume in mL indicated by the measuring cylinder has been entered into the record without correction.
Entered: 610 mL
